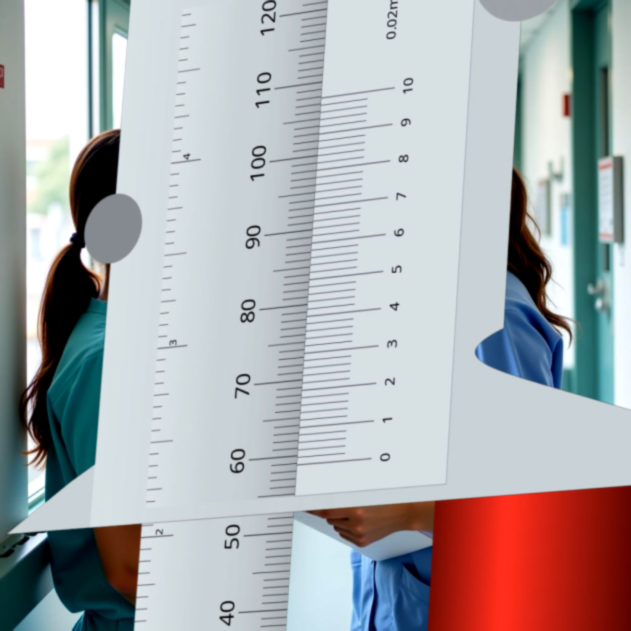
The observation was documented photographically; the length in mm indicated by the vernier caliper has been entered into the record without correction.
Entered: 58.8 mm
